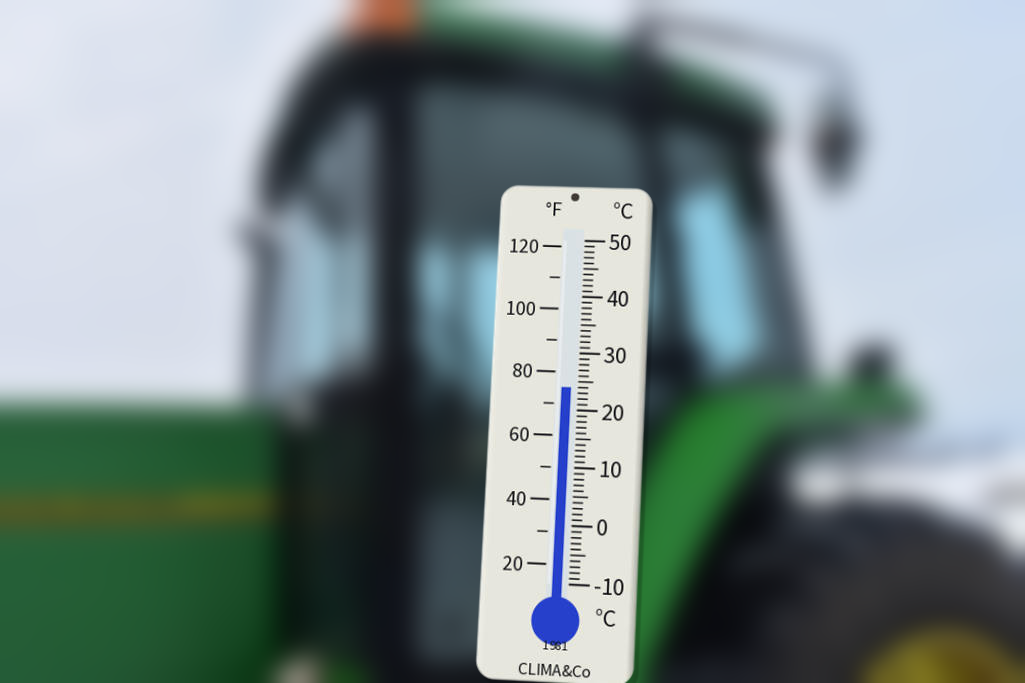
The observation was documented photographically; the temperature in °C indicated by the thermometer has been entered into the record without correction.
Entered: 24 °C
